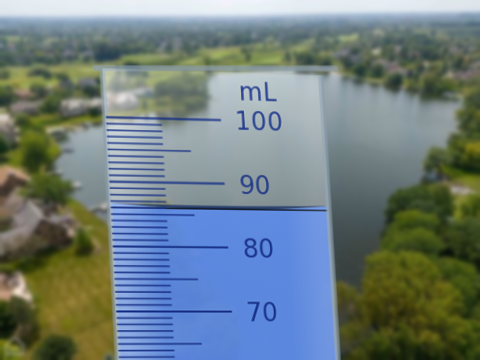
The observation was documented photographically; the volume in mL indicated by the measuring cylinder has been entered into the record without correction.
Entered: 86 mL
